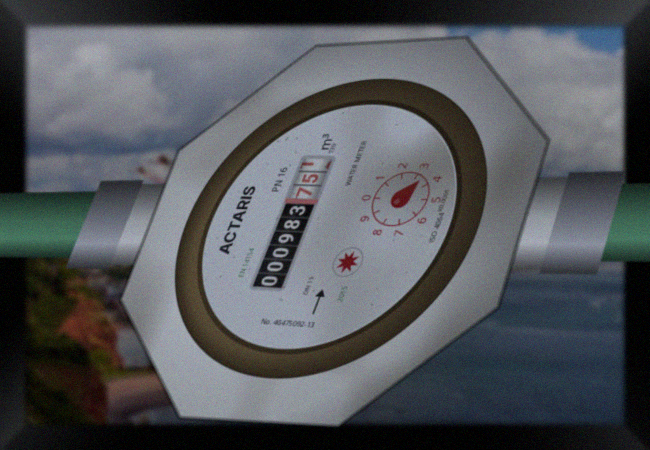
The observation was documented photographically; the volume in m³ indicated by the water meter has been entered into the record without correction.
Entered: 983.7513 m³
